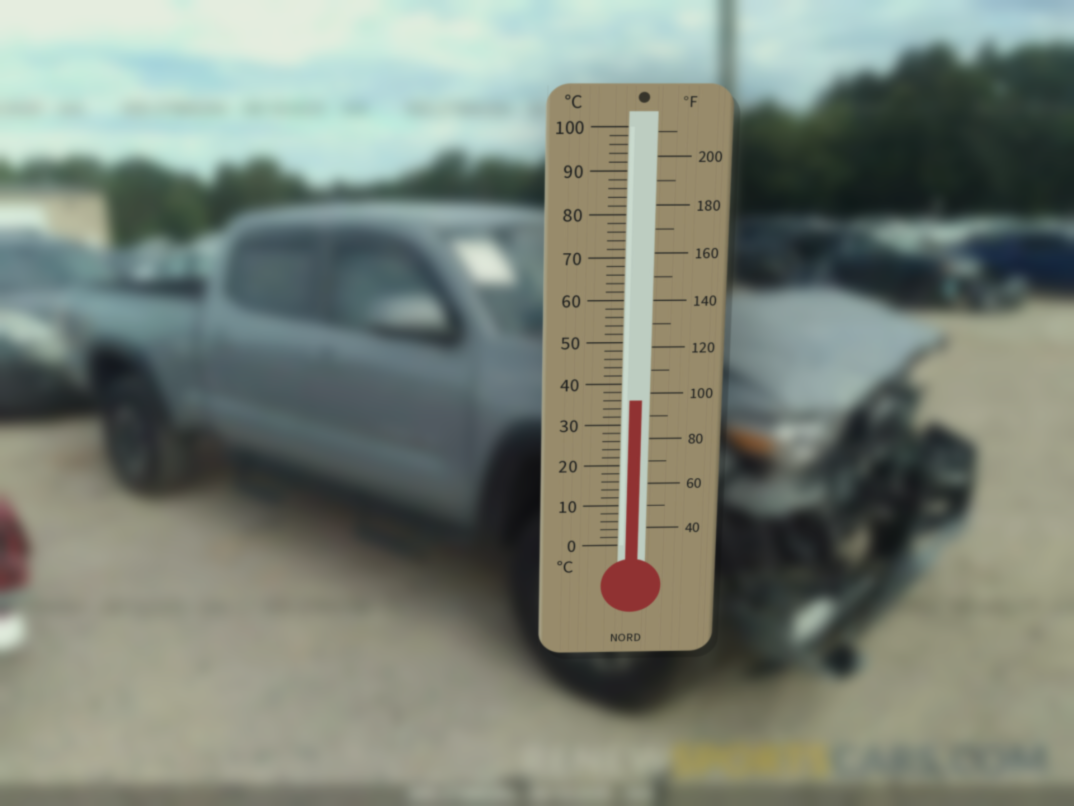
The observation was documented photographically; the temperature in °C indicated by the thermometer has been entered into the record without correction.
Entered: 36 °C
